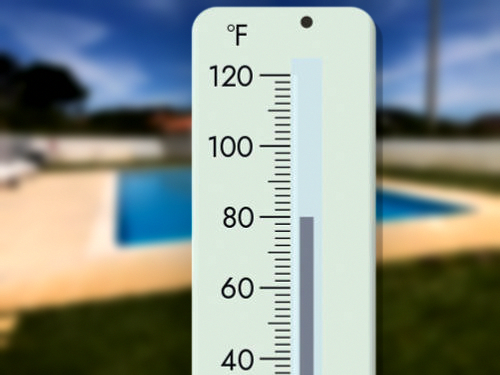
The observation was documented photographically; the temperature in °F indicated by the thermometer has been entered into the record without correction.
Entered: 80 °F
